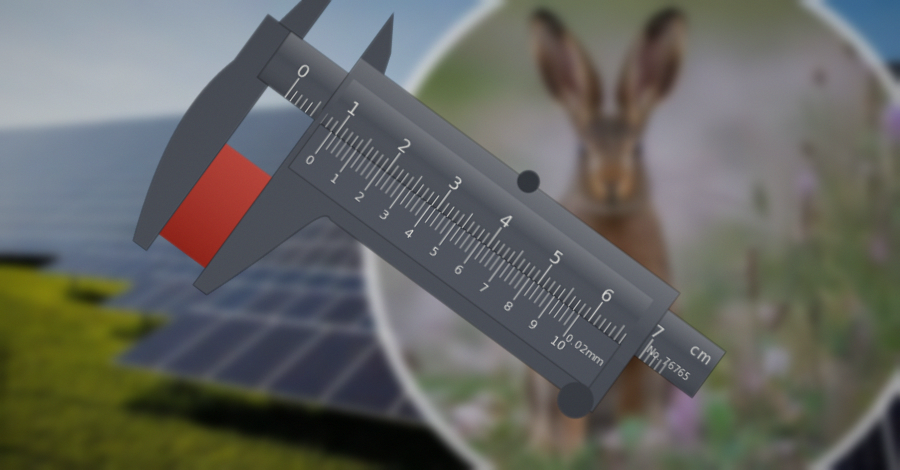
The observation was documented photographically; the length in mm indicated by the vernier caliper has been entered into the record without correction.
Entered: 9.2 mm
